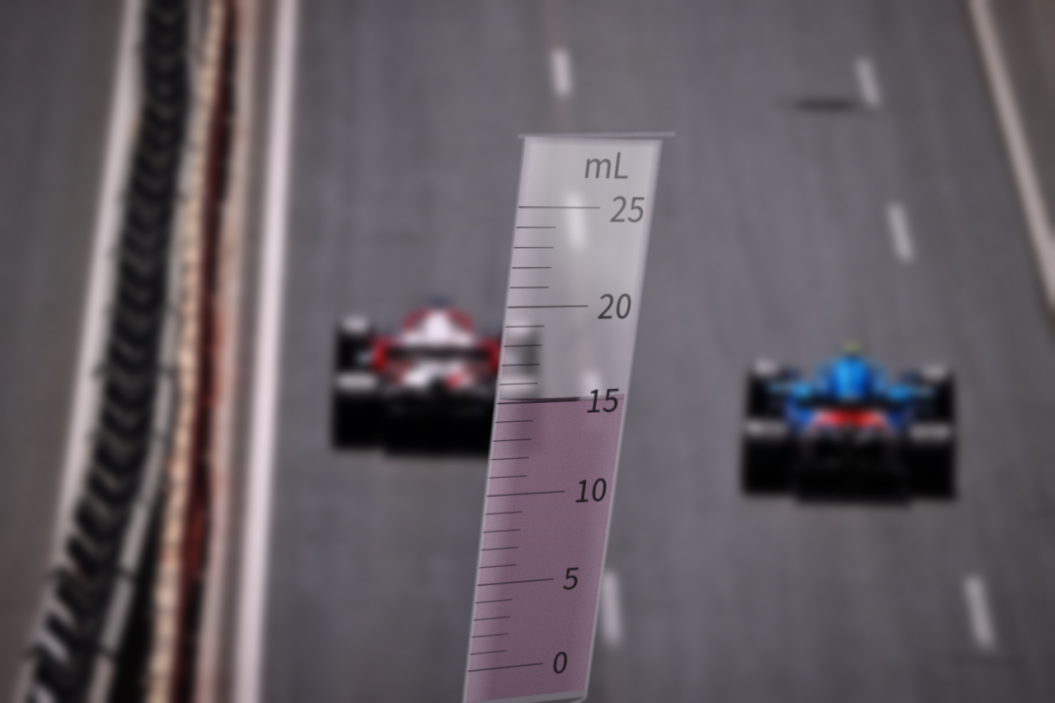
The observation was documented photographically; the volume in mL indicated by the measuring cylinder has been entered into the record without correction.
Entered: 15 mL
